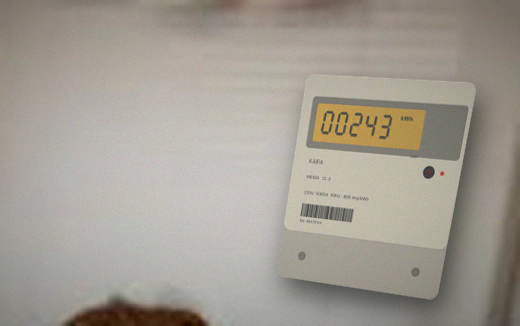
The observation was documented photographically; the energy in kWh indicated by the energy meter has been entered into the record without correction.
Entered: 243 kWh
